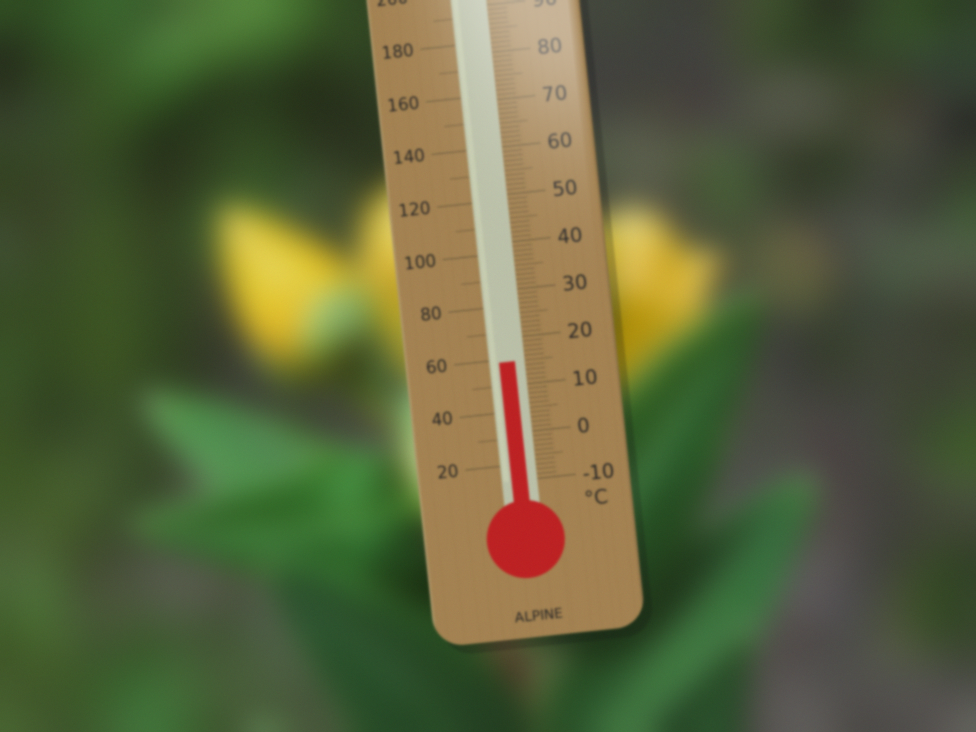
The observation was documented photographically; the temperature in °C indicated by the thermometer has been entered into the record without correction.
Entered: 15 °C
